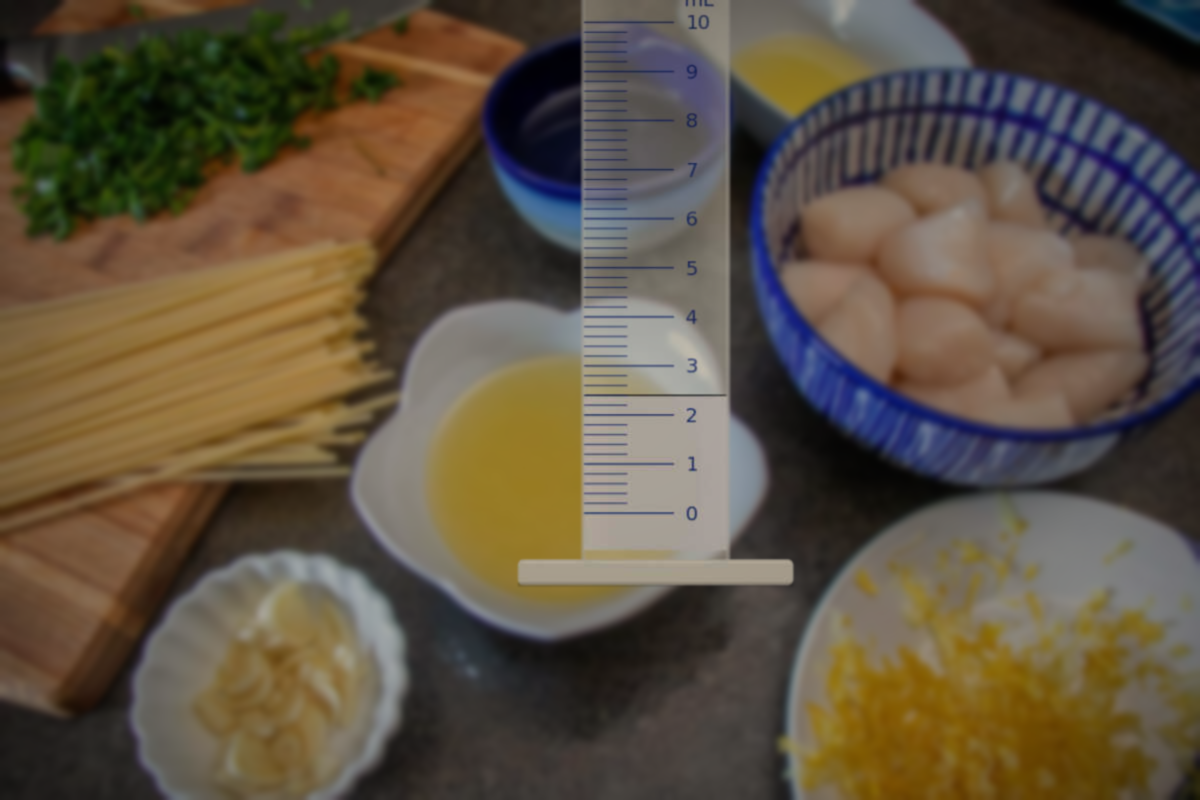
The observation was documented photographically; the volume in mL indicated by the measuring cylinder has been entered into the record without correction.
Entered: 2.4 mL
